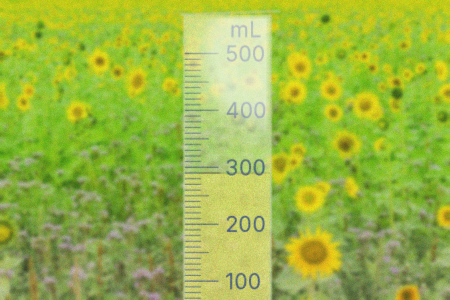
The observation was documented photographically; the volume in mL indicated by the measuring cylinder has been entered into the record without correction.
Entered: 290 mL
